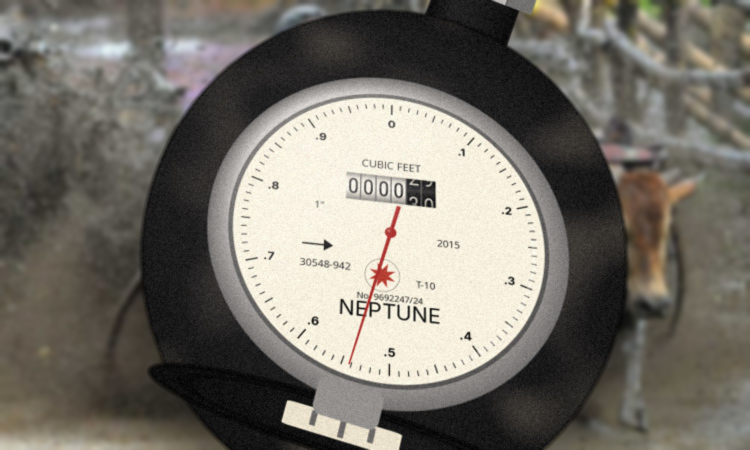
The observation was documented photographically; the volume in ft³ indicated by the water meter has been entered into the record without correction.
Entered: 29.54 ft³
